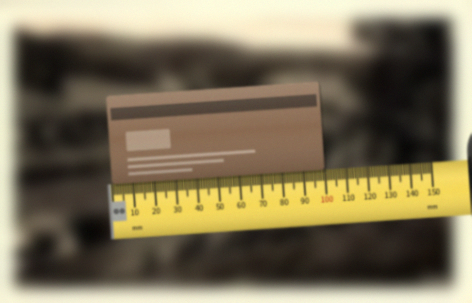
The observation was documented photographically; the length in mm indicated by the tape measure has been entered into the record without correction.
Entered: 100 mm
